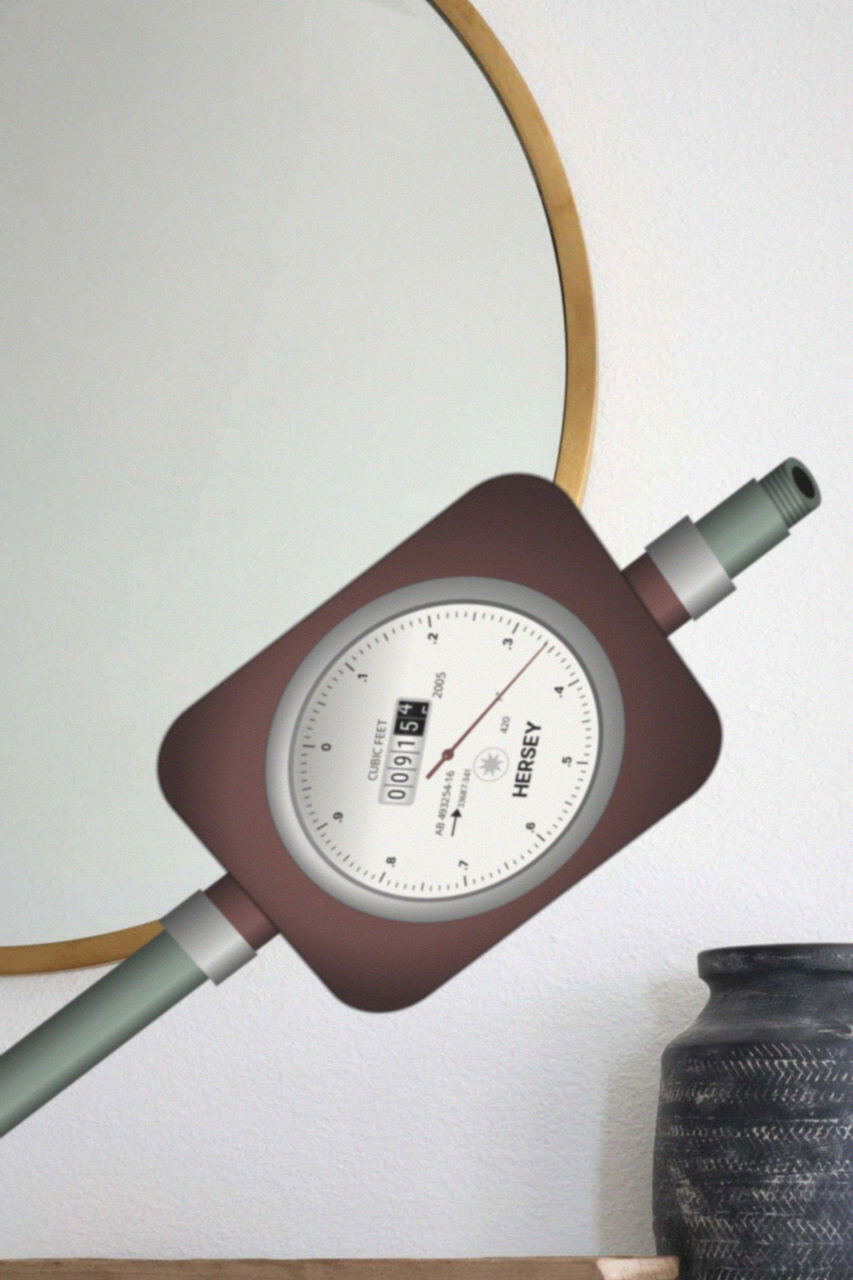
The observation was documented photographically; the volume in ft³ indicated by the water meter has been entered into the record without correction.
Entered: 9154.34 ft³
